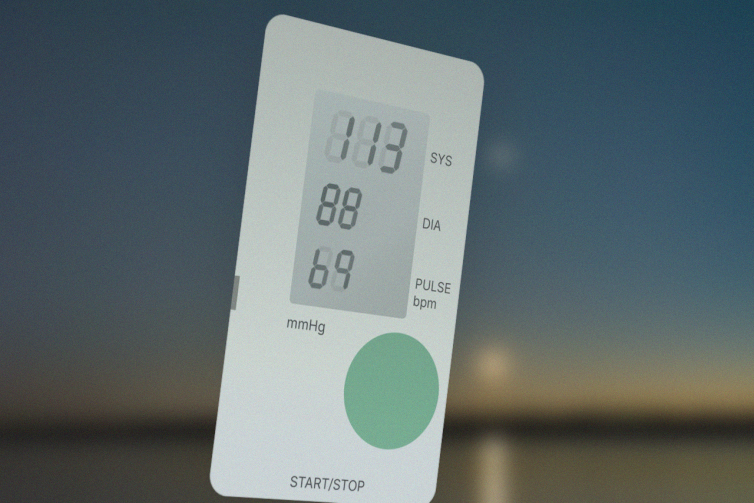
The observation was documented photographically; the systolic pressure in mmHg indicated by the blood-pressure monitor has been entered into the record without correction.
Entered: 113 mmHg
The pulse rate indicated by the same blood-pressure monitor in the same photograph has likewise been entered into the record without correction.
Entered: 69 bpm
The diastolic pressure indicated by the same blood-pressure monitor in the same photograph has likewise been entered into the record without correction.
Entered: 88 mmHg
